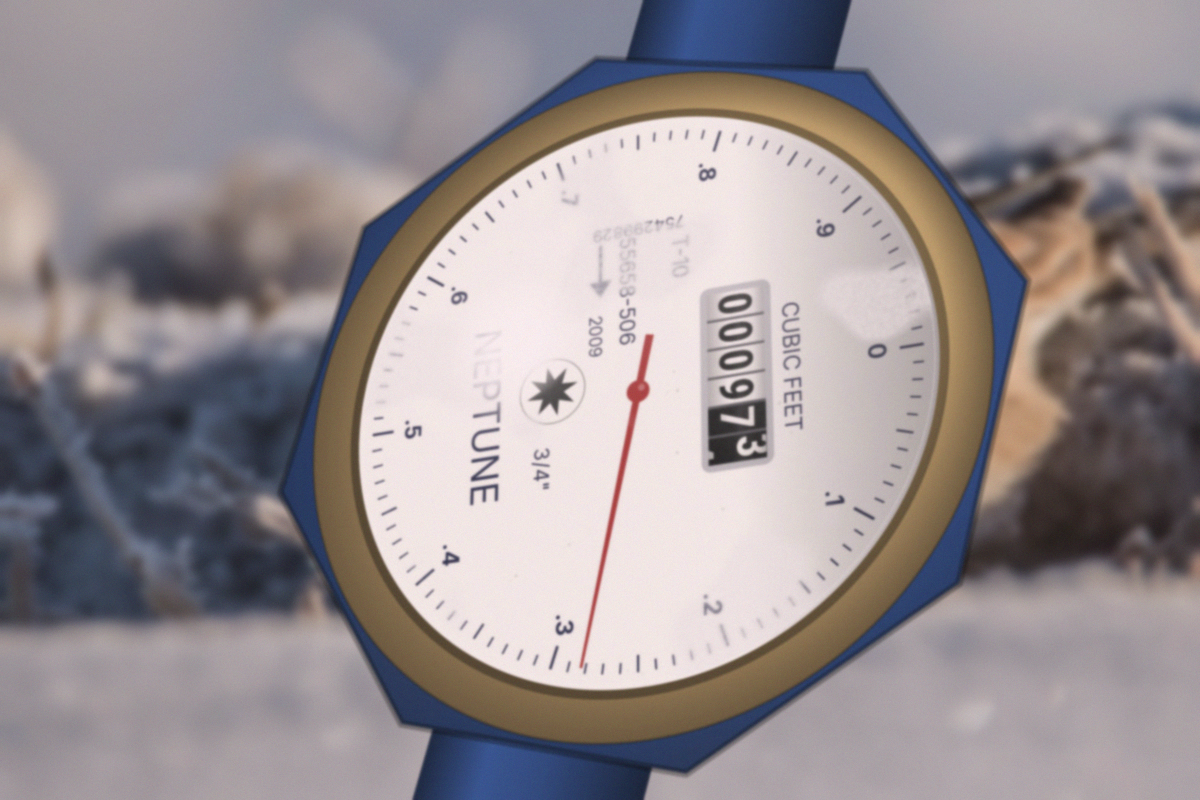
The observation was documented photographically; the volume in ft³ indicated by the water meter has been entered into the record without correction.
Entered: 973.28 ft³
